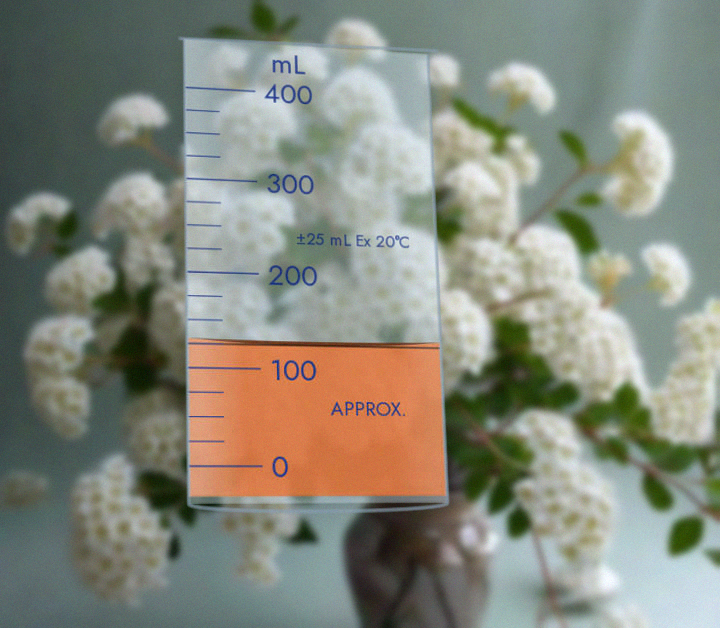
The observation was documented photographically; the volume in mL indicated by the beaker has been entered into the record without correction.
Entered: 125 mL
